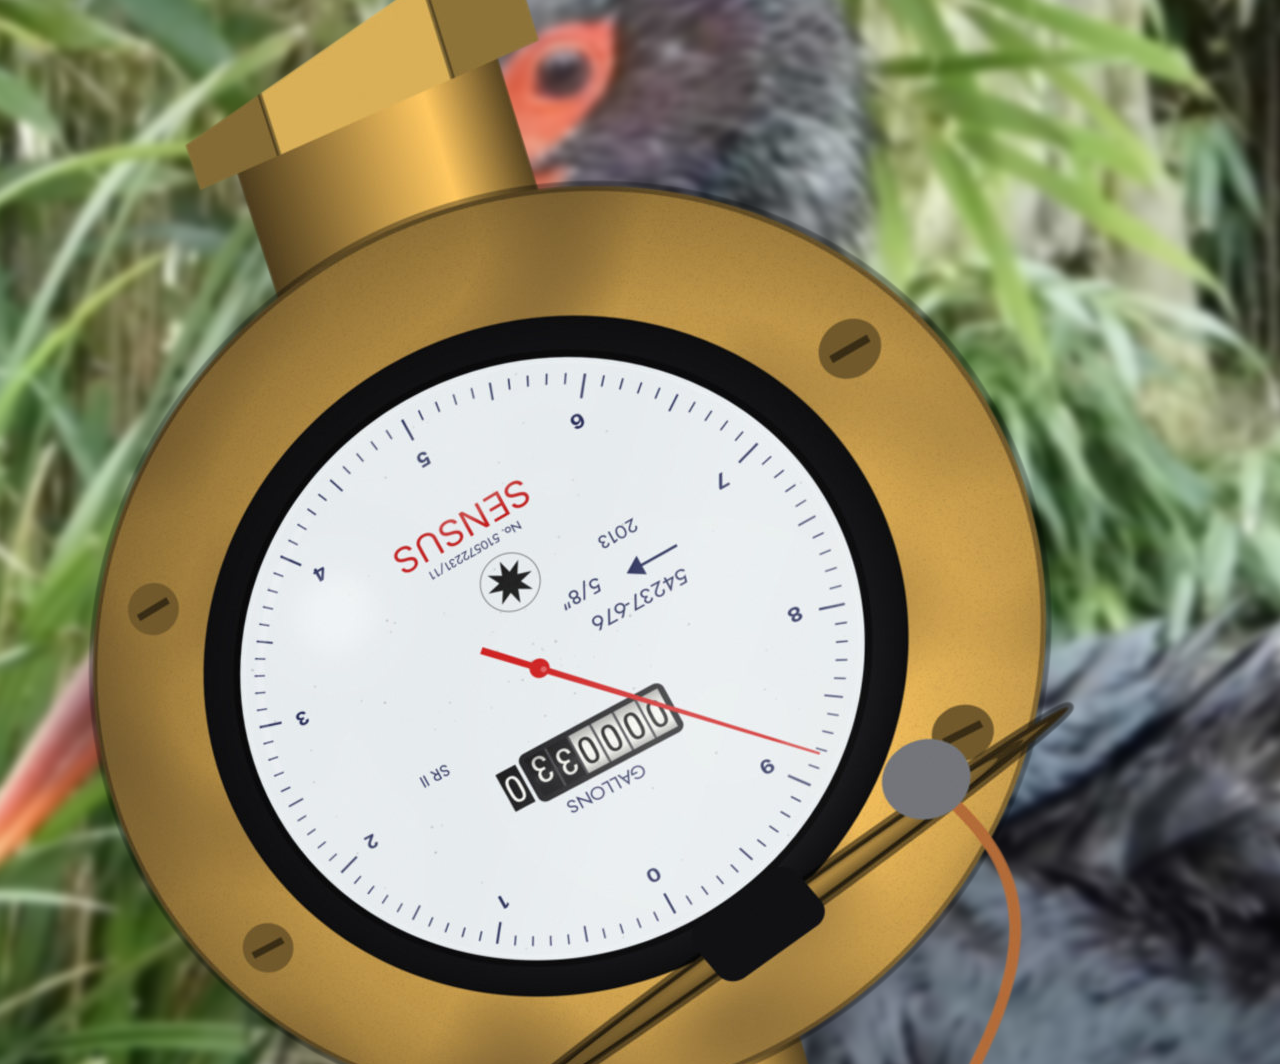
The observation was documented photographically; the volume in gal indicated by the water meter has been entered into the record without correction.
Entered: 328.8 gal
